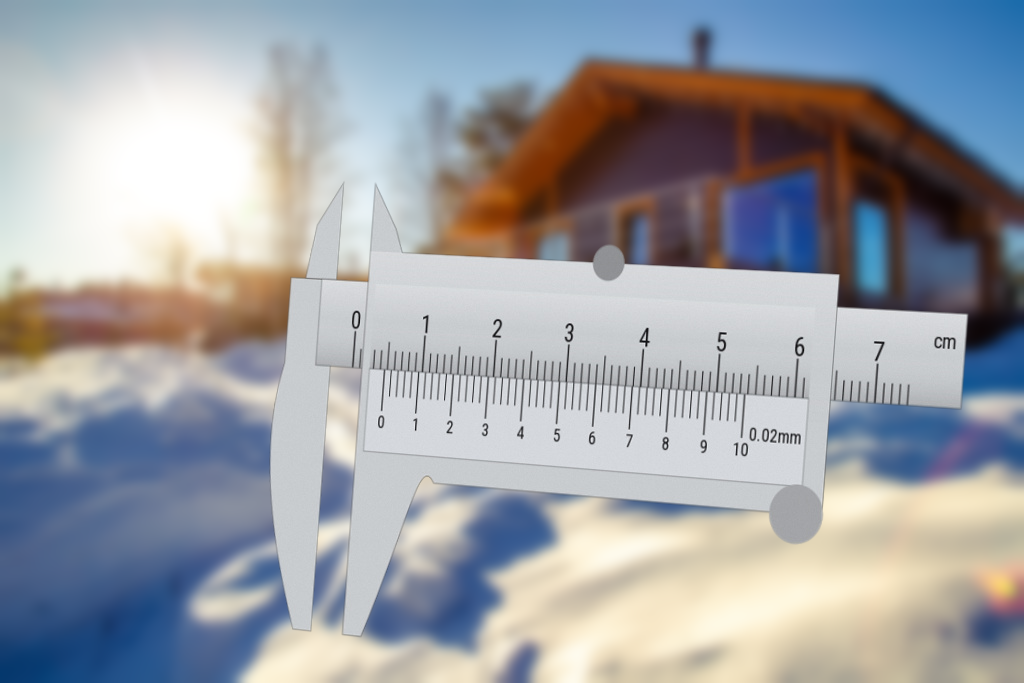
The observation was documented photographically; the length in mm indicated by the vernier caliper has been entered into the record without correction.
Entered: 4.6 mm
